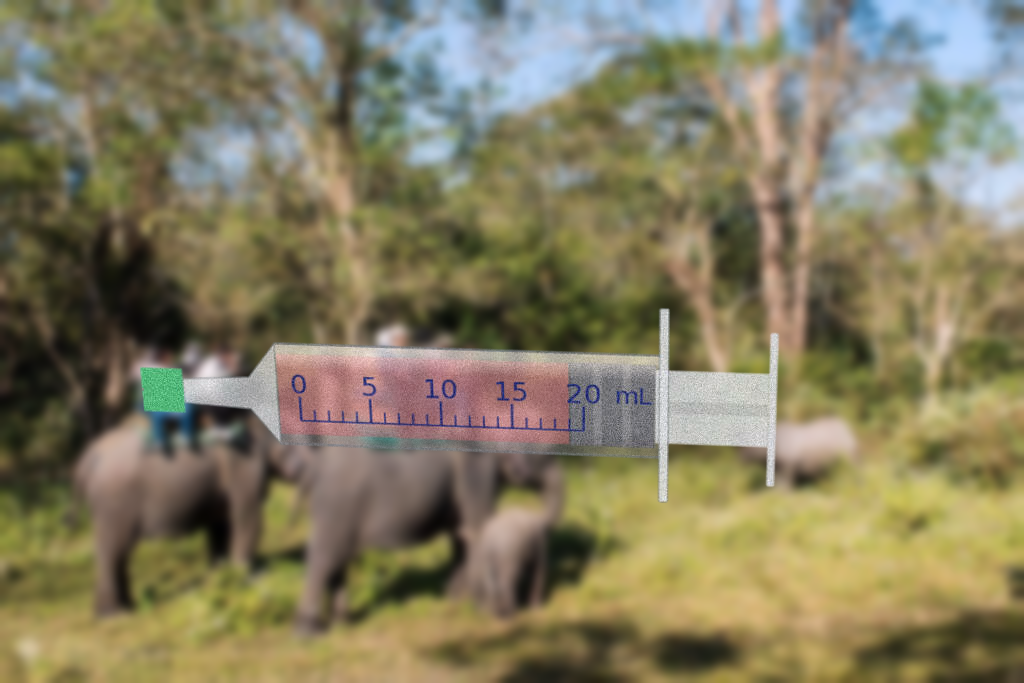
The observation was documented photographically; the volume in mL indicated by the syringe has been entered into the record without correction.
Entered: 19 mL
